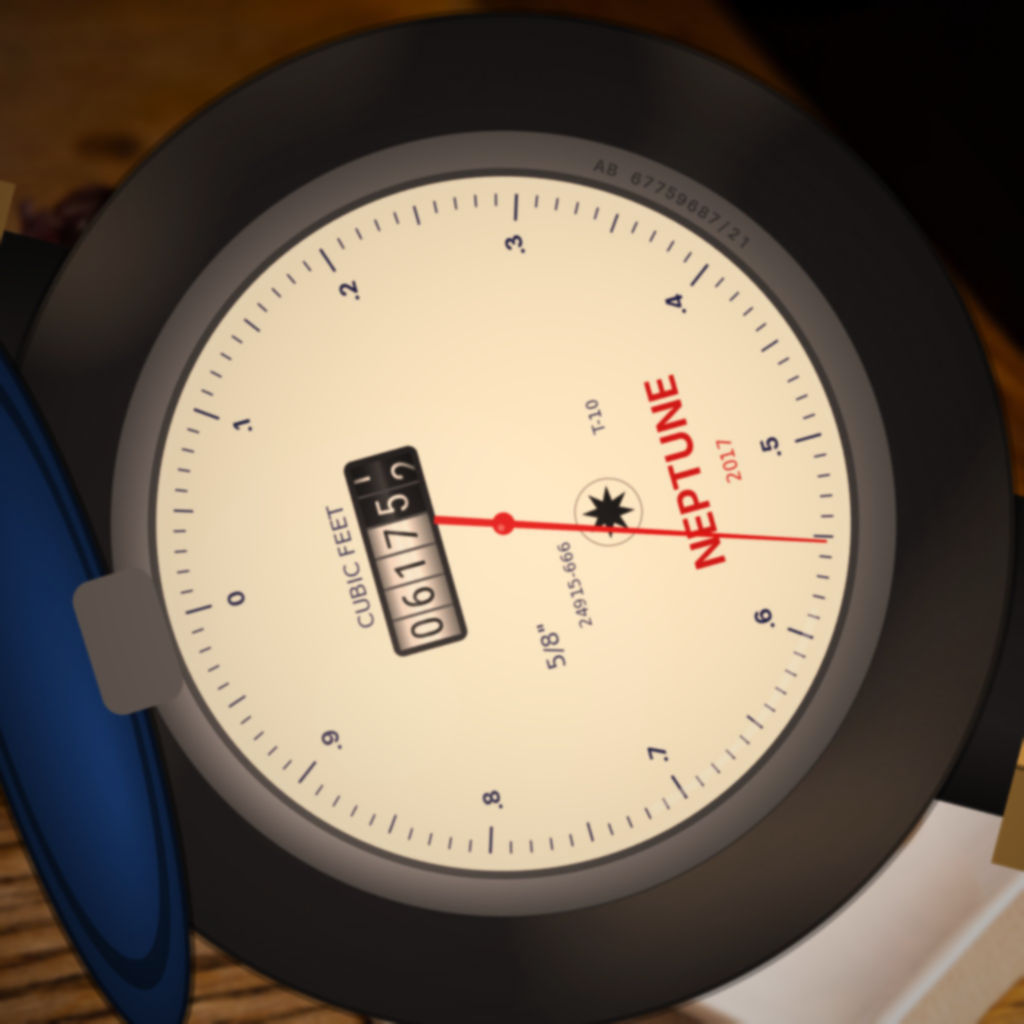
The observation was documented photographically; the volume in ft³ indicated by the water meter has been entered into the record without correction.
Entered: 61751.55 ft³
